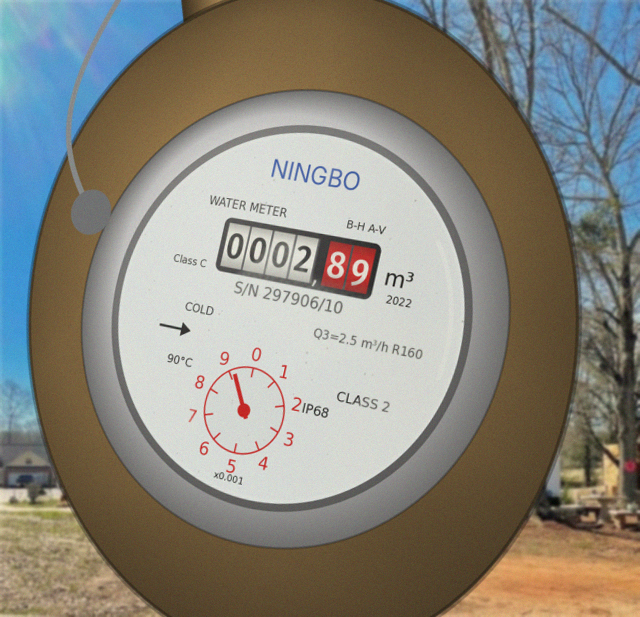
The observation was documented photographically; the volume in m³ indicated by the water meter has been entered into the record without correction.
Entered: 2.889 m³
